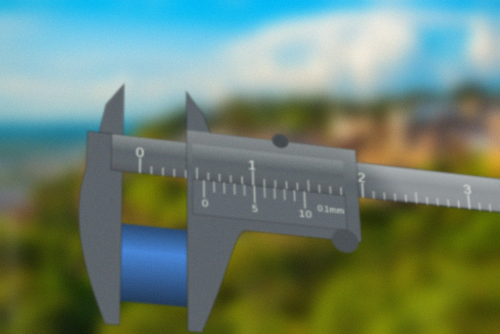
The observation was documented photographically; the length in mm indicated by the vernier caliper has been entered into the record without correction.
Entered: 5.6 mm
